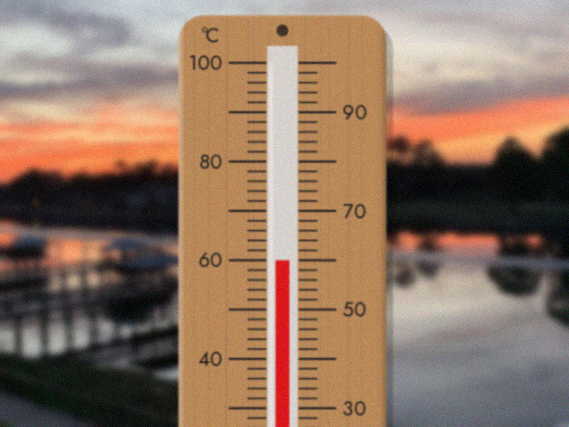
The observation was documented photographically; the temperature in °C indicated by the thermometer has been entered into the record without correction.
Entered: 60 °C
